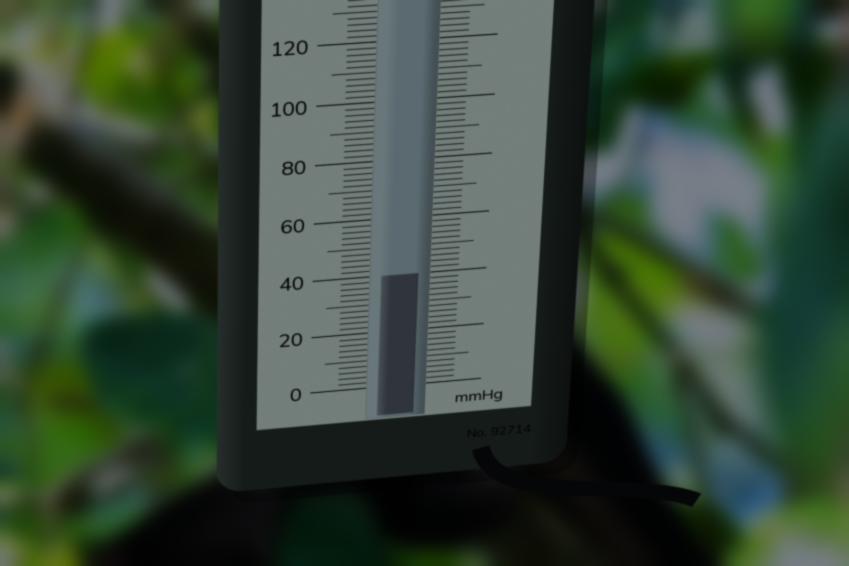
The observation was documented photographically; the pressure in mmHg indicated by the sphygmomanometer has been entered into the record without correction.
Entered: 40 mmHg
